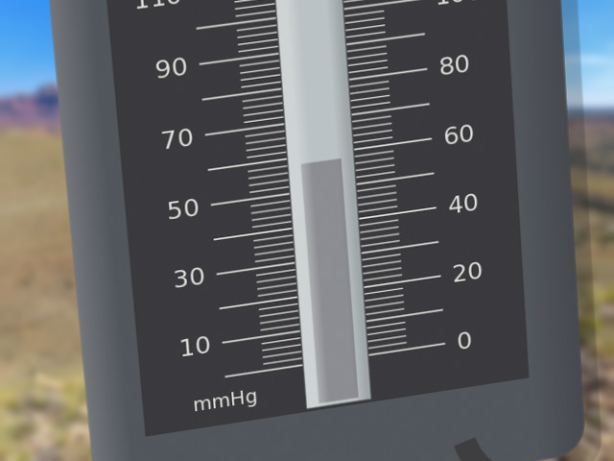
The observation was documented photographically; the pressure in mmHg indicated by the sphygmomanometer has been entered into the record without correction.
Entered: 58 mmHg
